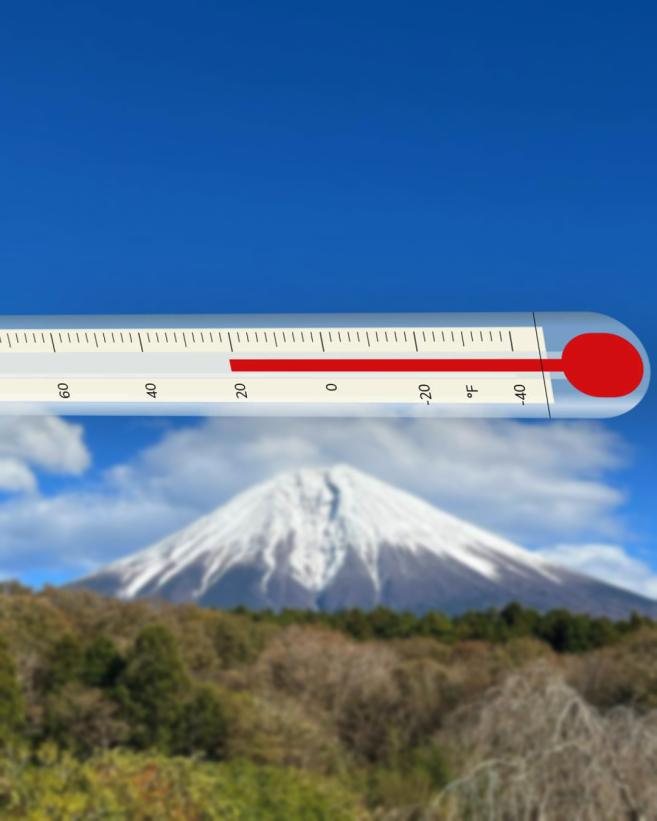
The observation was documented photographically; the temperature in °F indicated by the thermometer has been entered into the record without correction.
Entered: 21 °F
